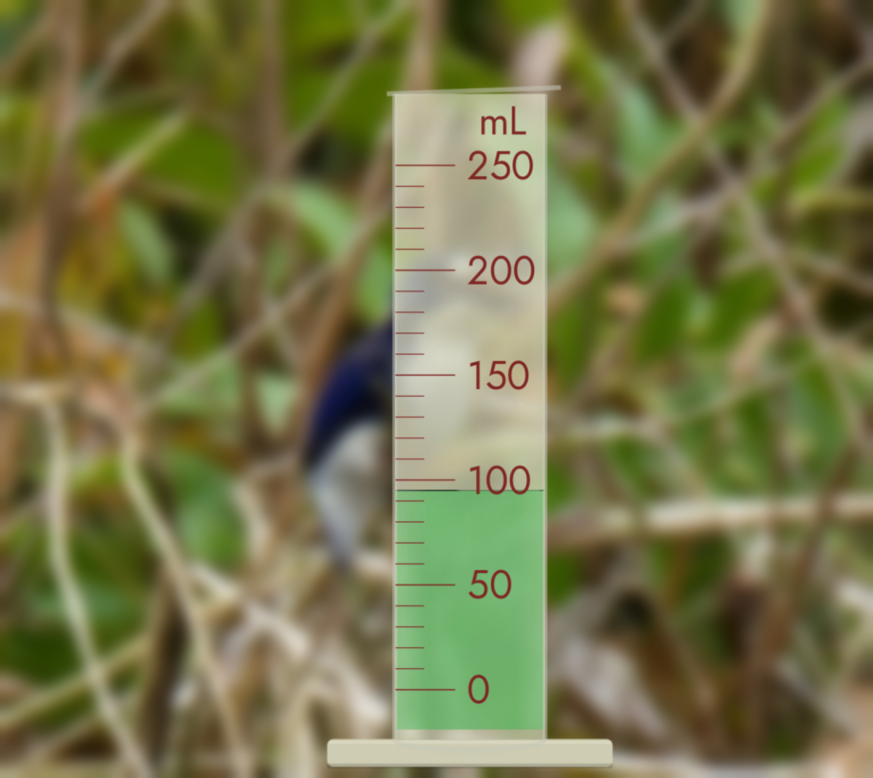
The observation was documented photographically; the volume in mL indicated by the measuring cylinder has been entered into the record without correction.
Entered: 95 mL
